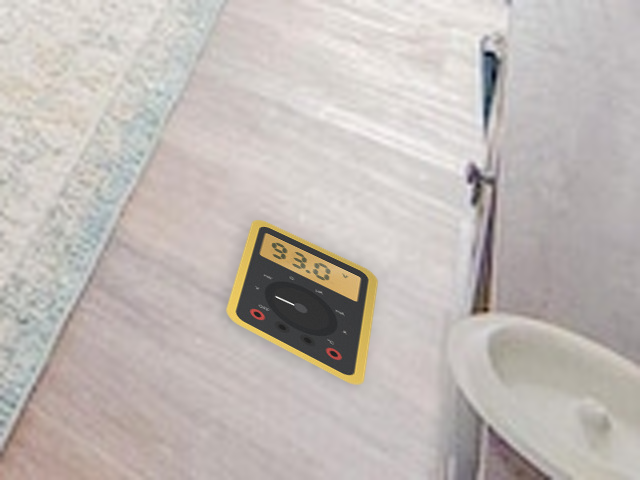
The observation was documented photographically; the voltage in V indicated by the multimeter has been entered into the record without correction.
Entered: 93.0 V
